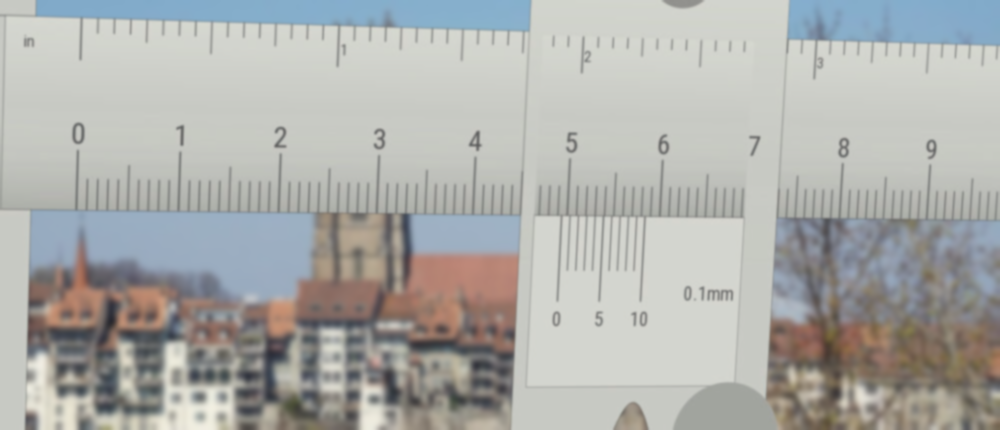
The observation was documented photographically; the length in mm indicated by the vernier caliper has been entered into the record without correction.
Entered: 49.4 mm
